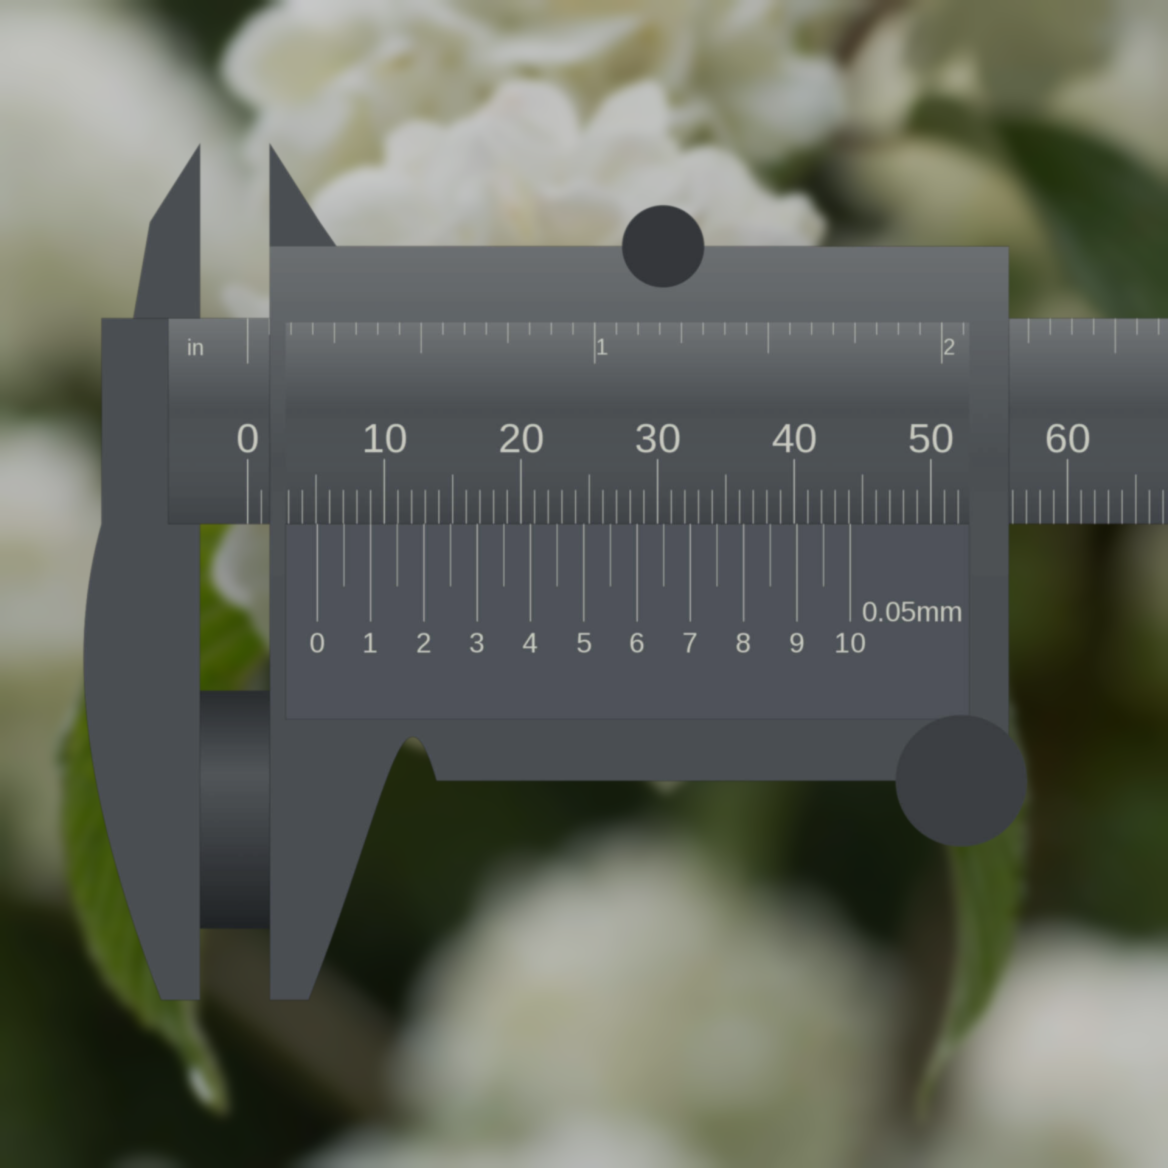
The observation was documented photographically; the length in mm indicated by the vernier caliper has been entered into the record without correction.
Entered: 5.1 mm
